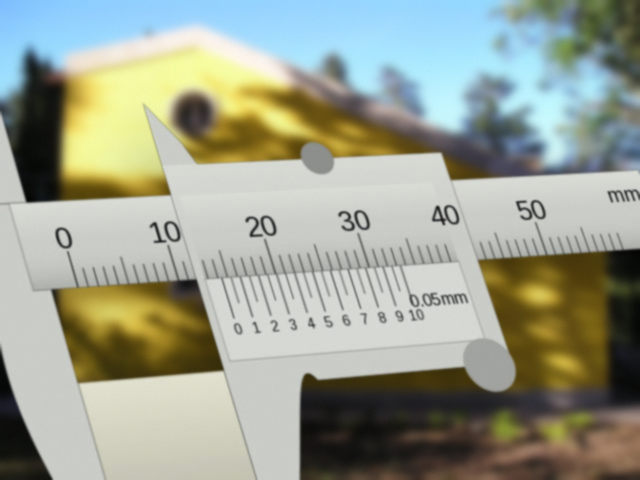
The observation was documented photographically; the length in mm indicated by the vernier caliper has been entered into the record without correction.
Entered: 14.4 mm
